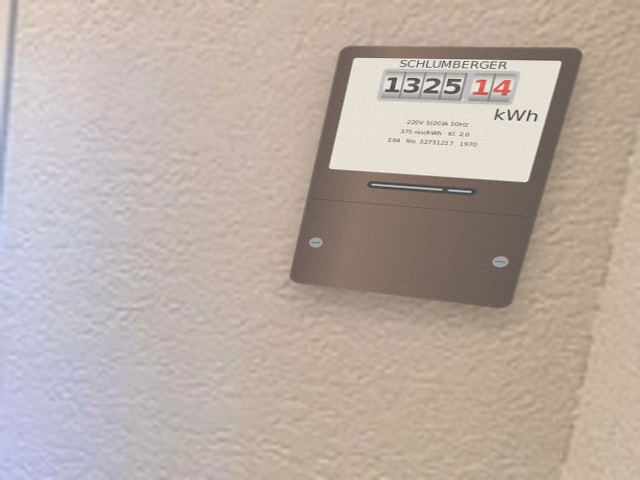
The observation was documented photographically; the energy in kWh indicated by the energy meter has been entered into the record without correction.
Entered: 1325.14 kWh
